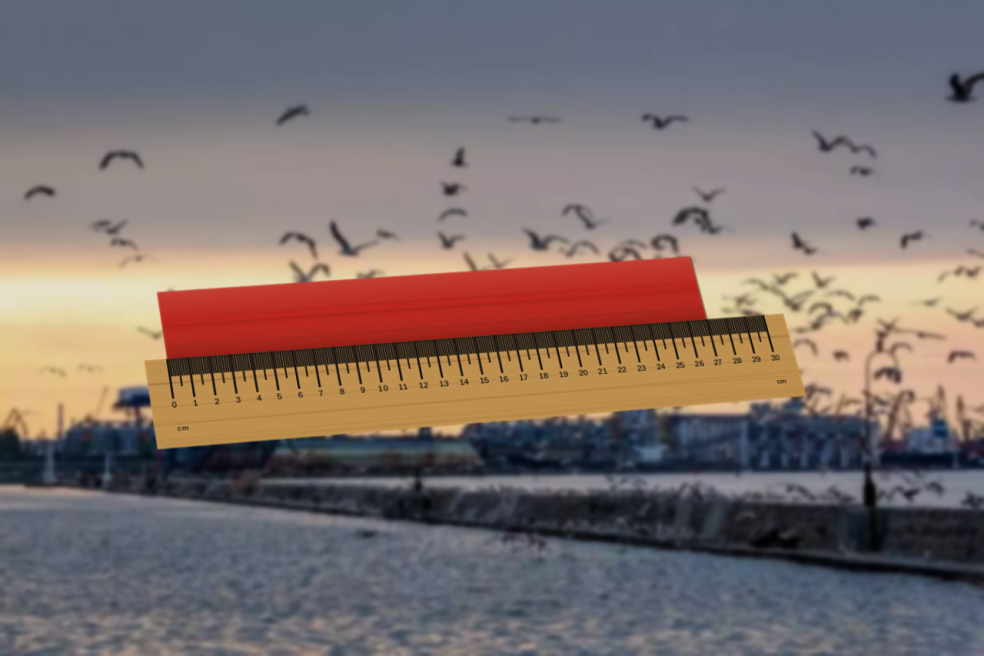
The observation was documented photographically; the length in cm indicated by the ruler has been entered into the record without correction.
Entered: 27 cm
